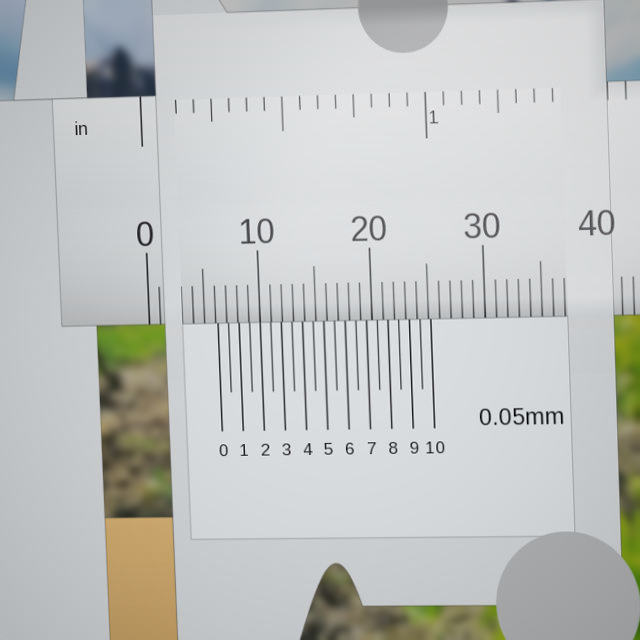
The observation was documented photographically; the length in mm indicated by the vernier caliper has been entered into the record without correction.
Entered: 6.2 mm
